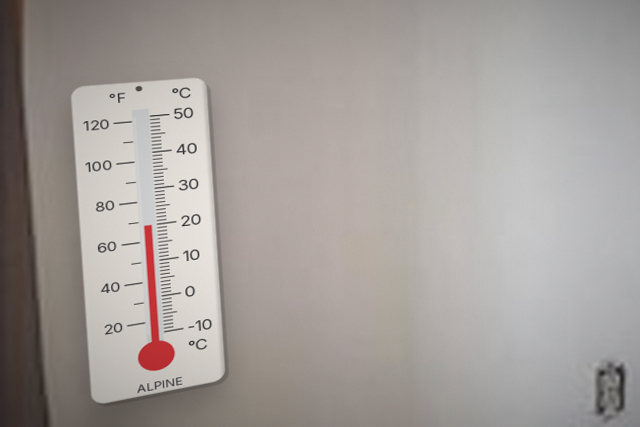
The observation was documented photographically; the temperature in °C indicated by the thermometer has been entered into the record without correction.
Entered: 20 °C
